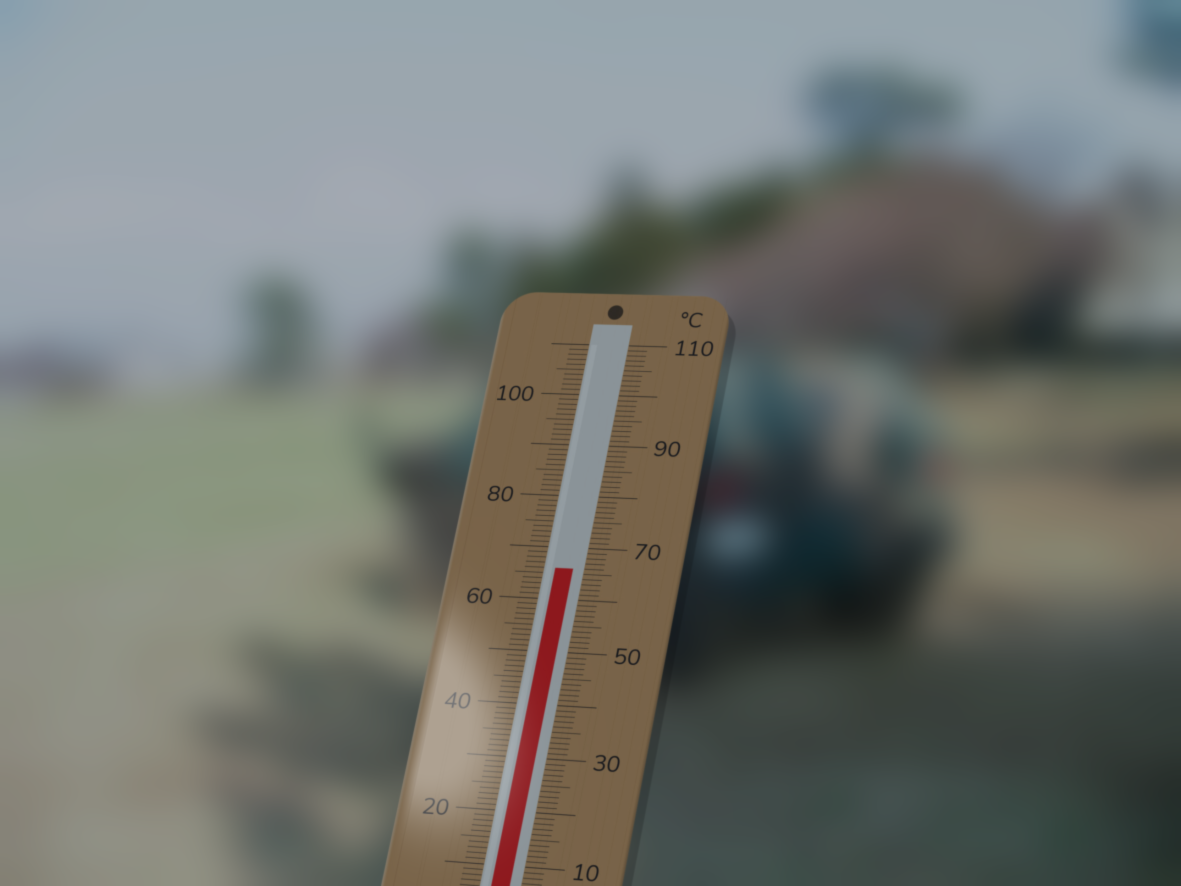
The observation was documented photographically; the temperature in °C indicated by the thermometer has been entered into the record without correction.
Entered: 66 °C
